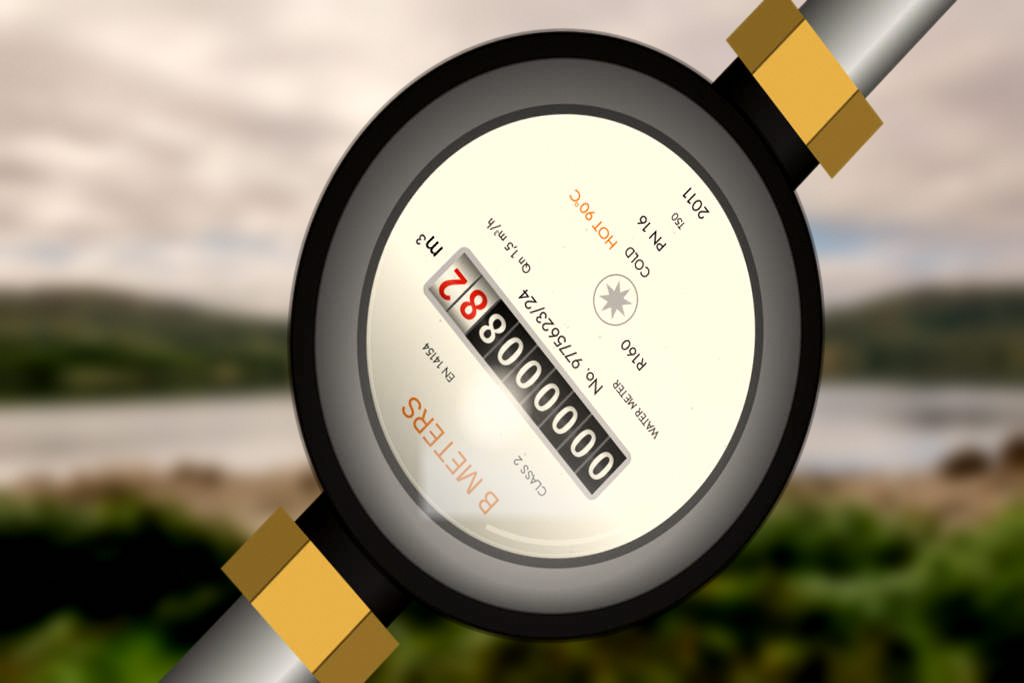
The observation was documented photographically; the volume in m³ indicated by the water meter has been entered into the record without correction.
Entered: 8.82 m³
